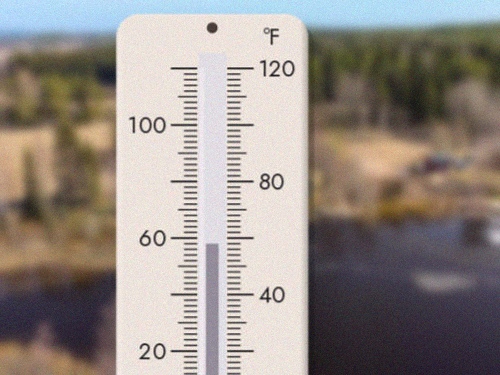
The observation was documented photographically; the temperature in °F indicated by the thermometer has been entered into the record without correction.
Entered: 58 °F
